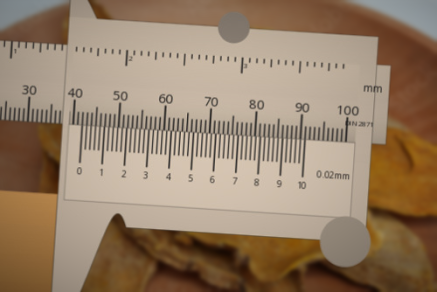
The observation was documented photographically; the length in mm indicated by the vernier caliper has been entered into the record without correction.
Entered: 42.0 mm
